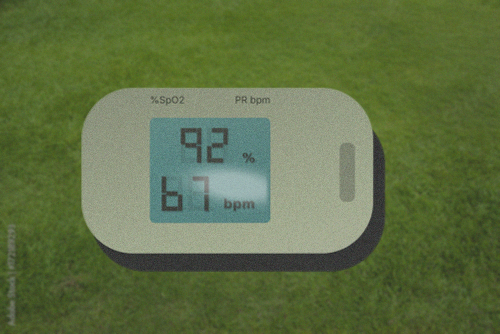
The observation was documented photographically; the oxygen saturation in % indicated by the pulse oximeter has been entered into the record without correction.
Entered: 92 %
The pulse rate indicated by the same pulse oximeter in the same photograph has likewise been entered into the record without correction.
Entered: 67 bpm
